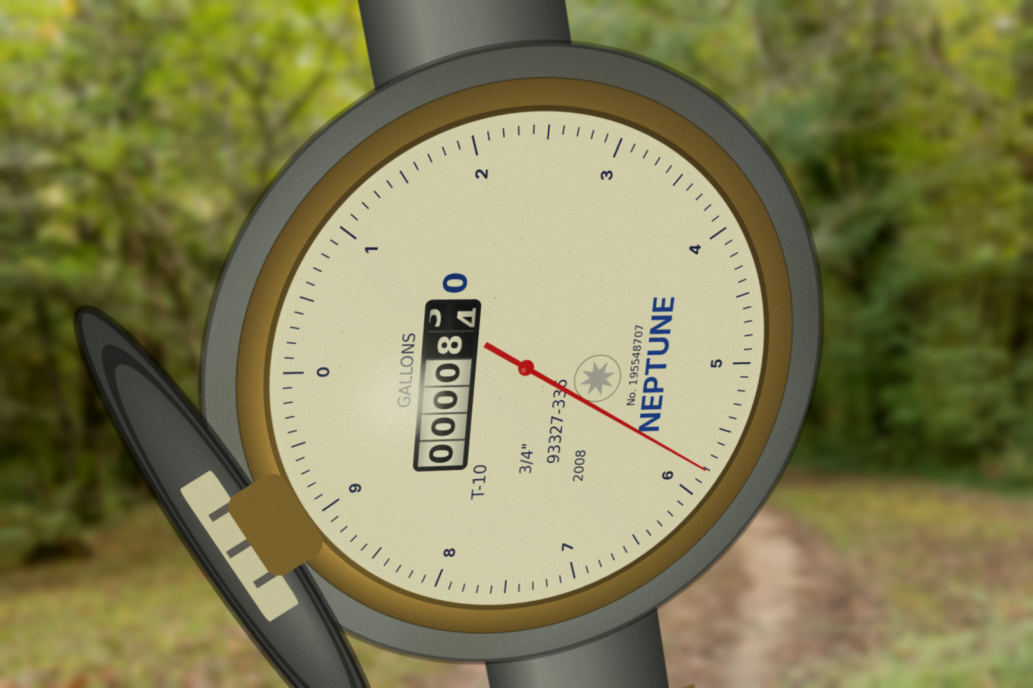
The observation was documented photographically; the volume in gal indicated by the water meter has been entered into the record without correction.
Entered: 835.8 gal
